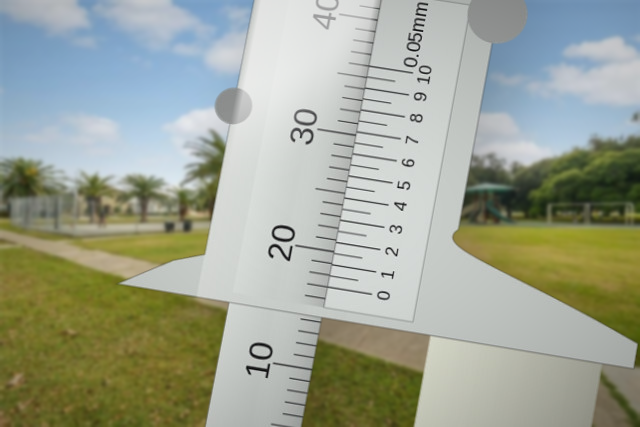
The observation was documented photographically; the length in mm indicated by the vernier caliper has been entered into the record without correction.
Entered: 17.0 mm
